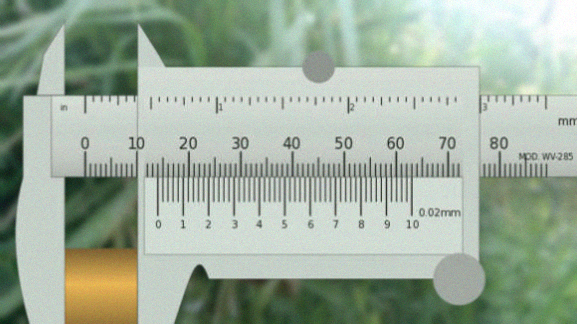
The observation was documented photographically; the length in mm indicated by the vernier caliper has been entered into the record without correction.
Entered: 14.0 mm
